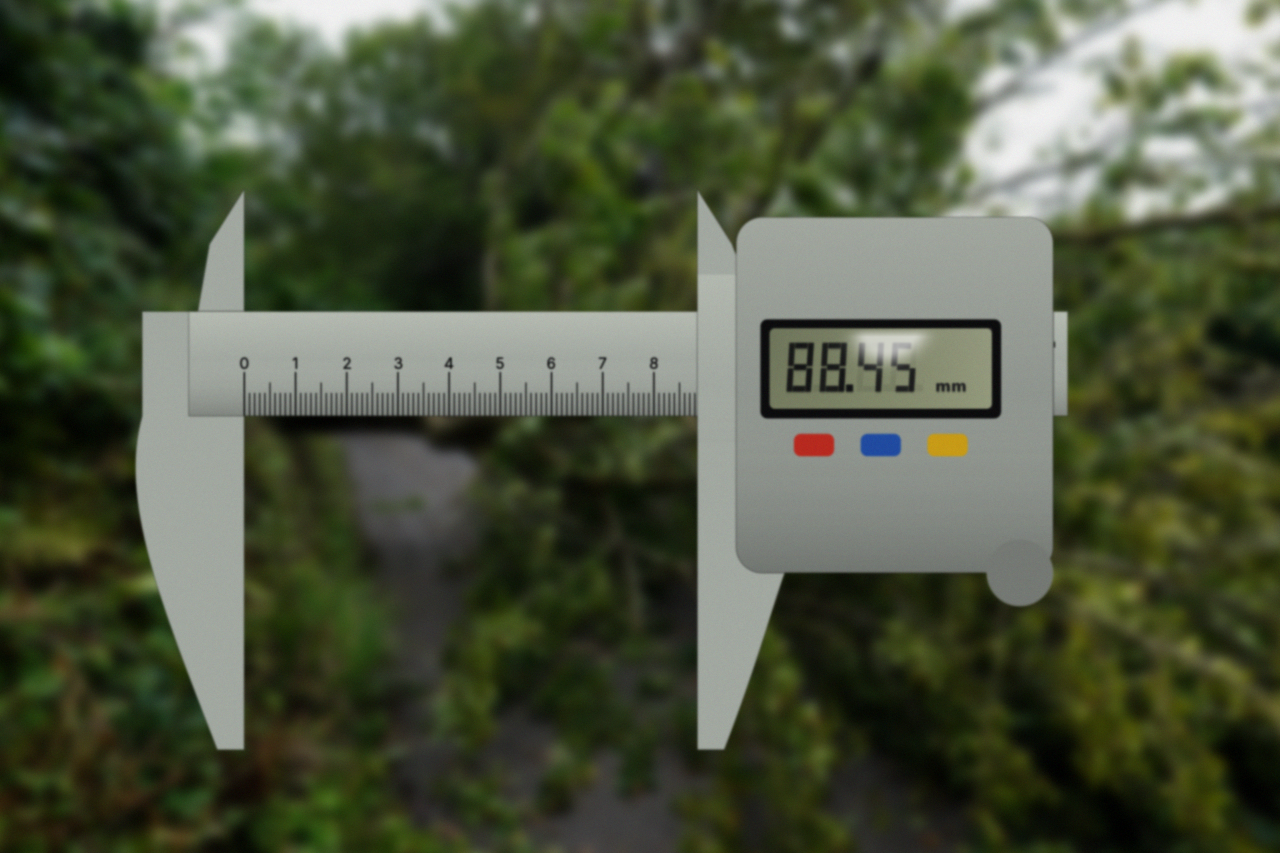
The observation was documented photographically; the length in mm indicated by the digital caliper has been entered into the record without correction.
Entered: 88.45 mm
